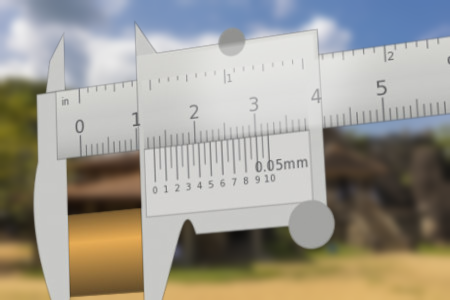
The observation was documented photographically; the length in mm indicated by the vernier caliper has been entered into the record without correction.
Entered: 13.0 mm
